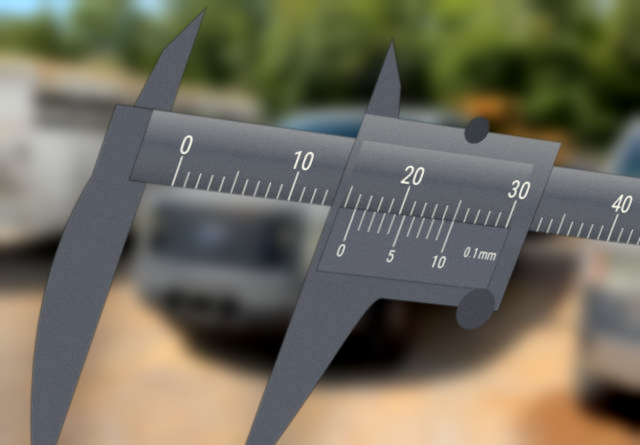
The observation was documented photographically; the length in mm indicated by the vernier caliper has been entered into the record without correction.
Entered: 16.0 mm
